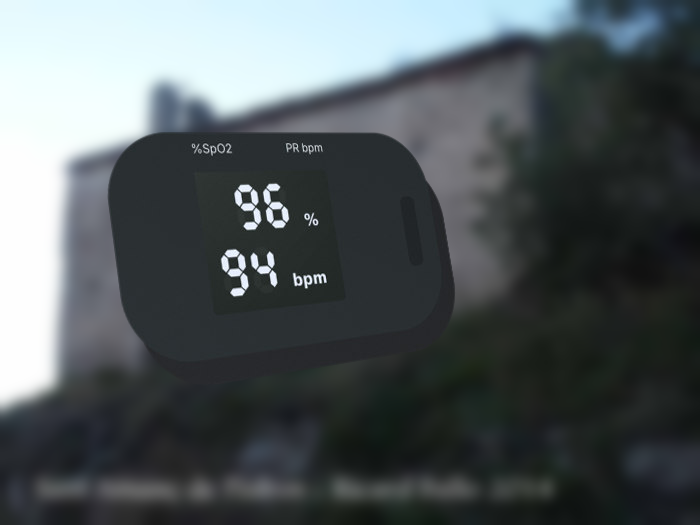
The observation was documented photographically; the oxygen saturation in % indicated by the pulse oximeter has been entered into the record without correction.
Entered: 96 %
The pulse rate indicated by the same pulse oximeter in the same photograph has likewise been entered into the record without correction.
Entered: 94 bpm
